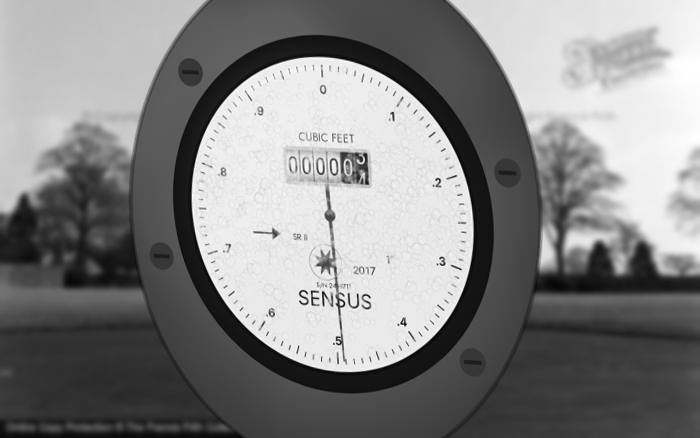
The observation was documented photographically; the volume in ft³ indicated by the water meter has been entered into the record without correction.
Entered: 3.49 ft³
